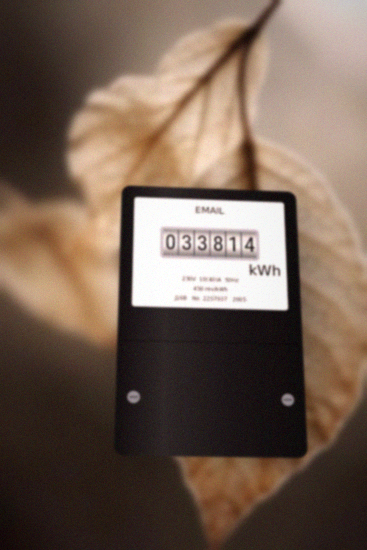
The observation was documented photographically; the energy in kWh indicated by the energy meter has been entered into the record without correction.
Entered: 33814 kWh
